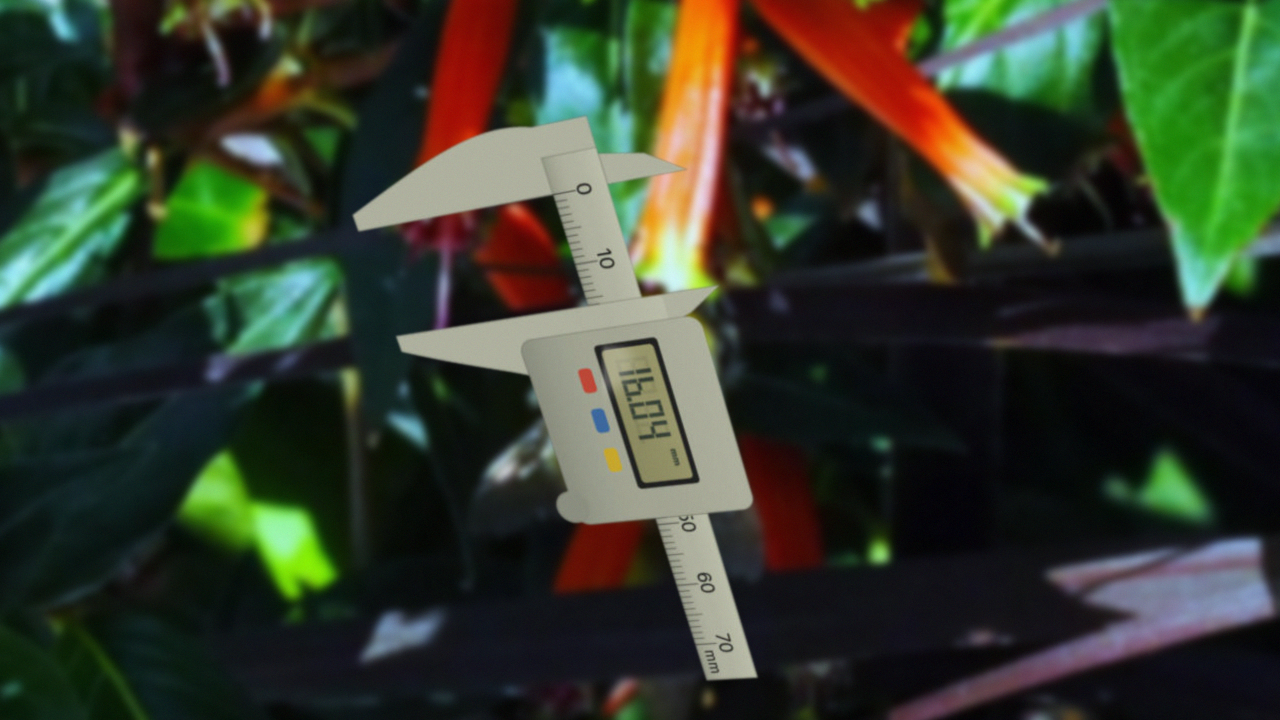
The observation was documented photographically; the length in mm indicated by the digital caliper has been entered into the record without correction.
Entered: 16.04 mm
